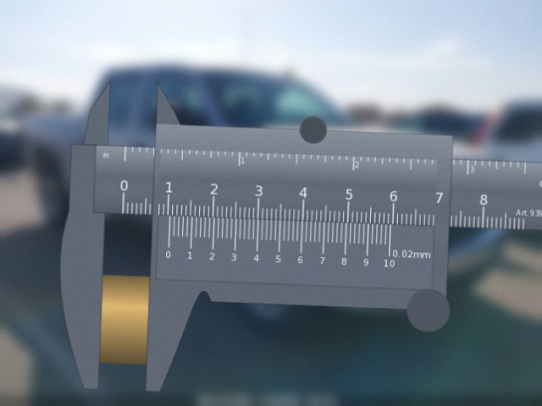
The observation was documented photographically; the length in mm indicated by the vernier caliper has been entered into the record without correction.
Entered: 10.5 mm
